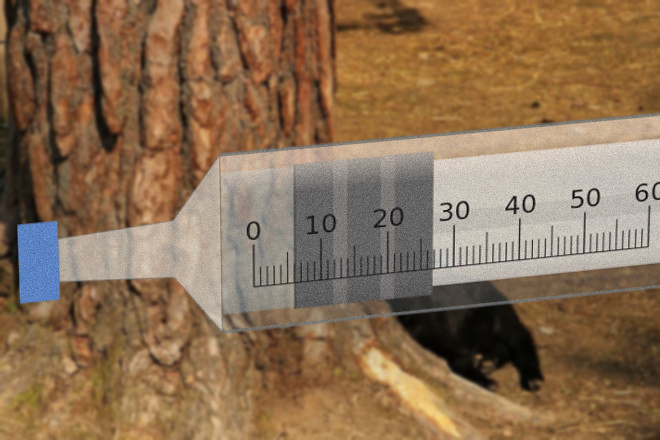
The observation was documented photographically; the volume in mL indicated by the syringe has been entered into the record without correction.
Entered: 6 mL
